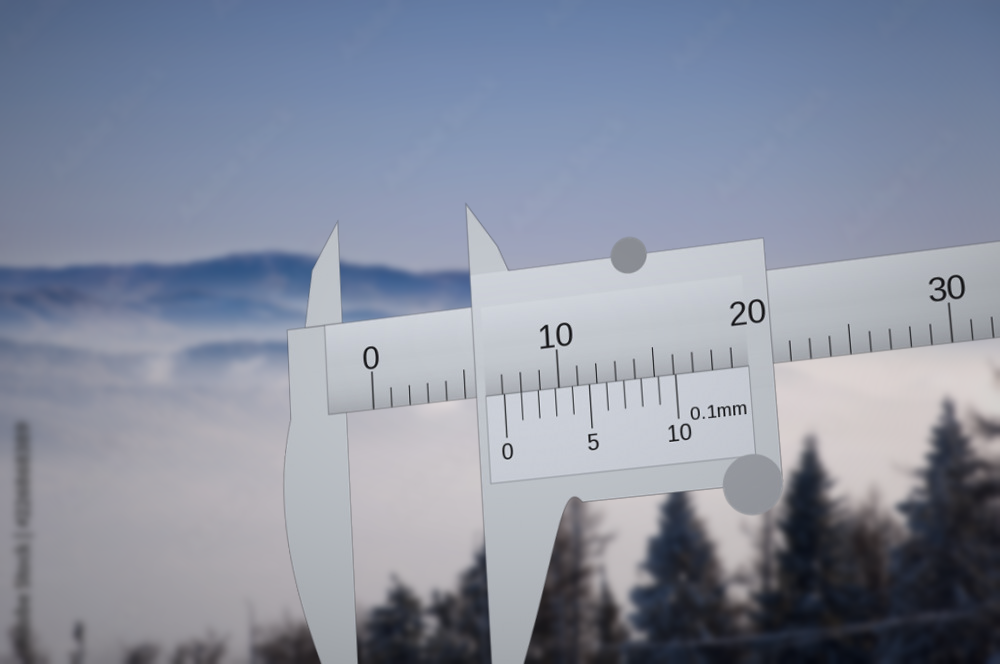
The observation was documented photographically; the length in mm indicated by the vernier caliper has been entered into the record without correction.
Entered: 7.1 mm
